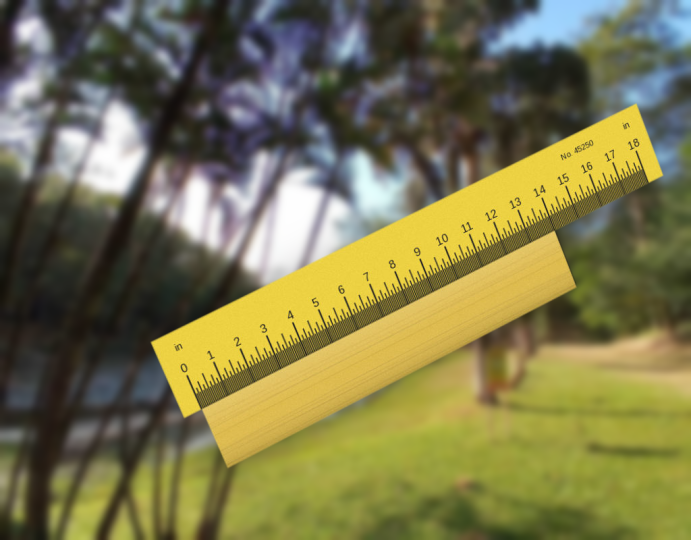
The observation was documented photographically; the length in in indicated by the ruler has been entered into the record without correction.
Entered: 14 in
